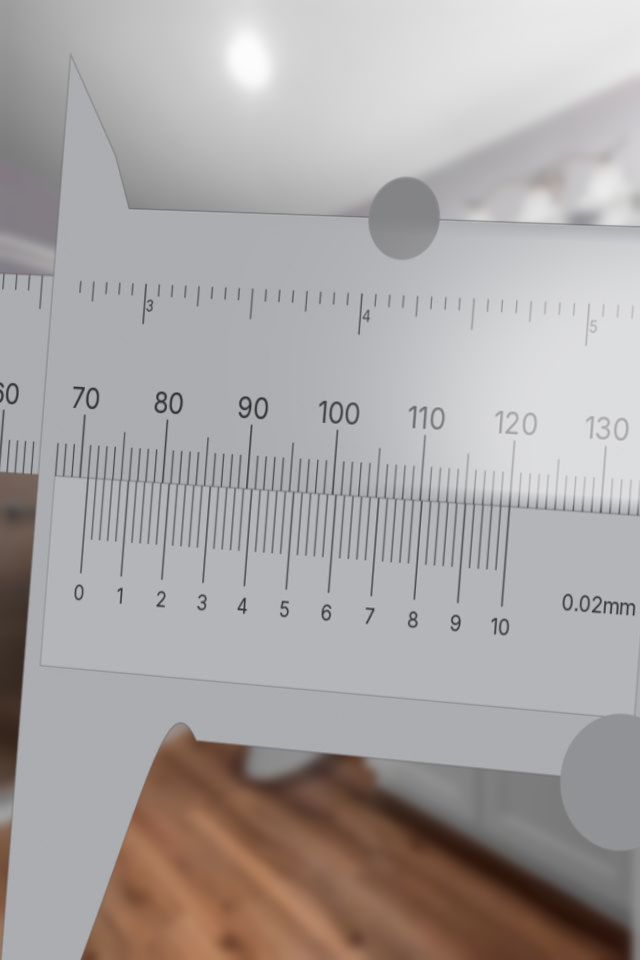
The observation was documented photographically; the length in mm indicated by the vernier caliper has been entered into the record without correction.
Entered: 71.0 mm
